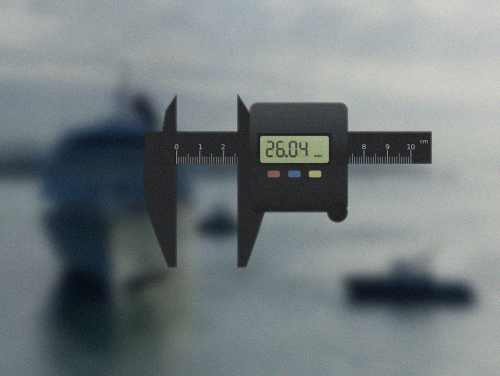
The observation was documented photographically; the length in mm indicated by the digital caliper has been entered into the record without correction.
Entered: 26.04 mm
